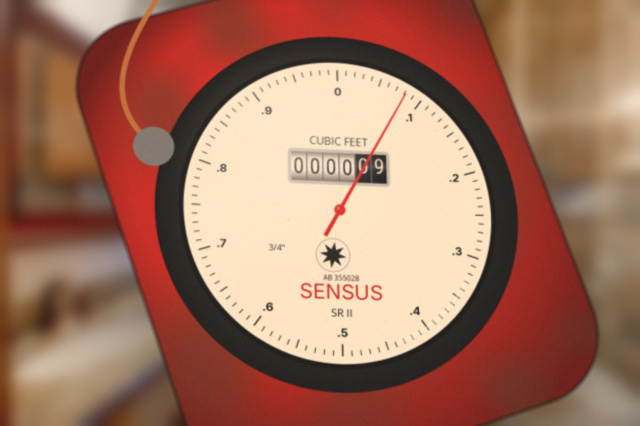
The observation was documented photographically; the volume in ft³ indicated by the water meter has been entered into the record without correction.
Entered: 9.08 ft³
